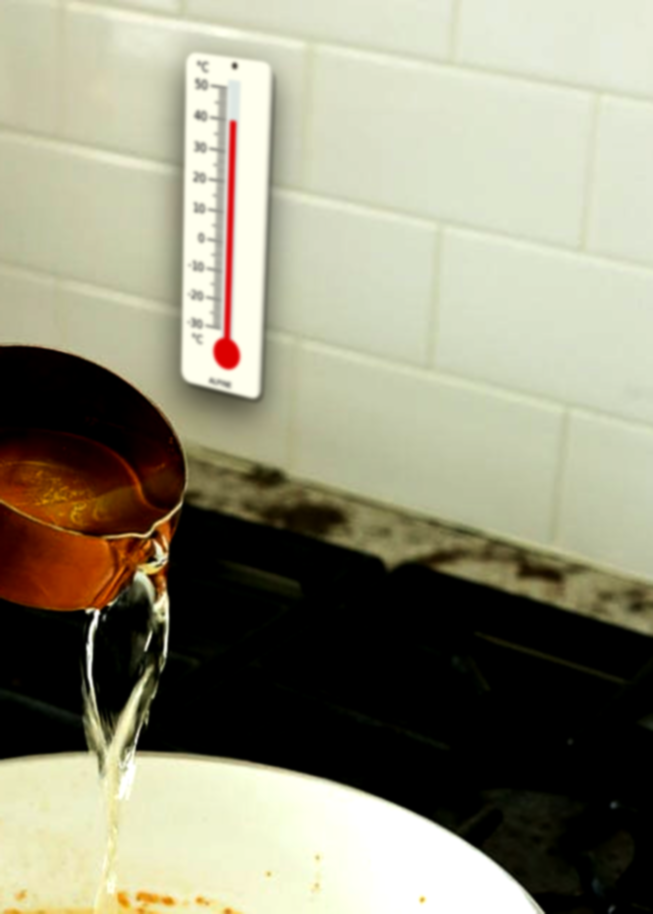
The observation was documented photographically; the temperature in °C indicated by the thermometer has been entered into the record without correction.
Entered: 40 °C
